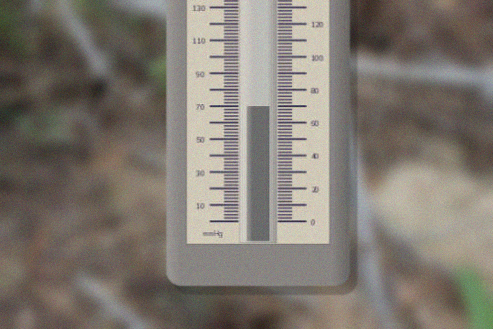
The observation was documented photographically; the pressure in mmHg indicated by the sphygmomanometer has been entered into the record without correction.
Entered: 70 mmHg
